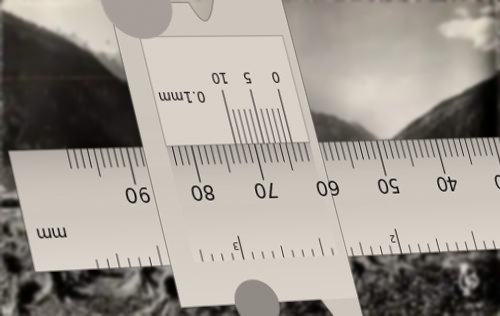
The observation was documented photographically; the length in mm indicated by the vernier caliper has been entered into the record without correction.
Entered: 64.0 mm
